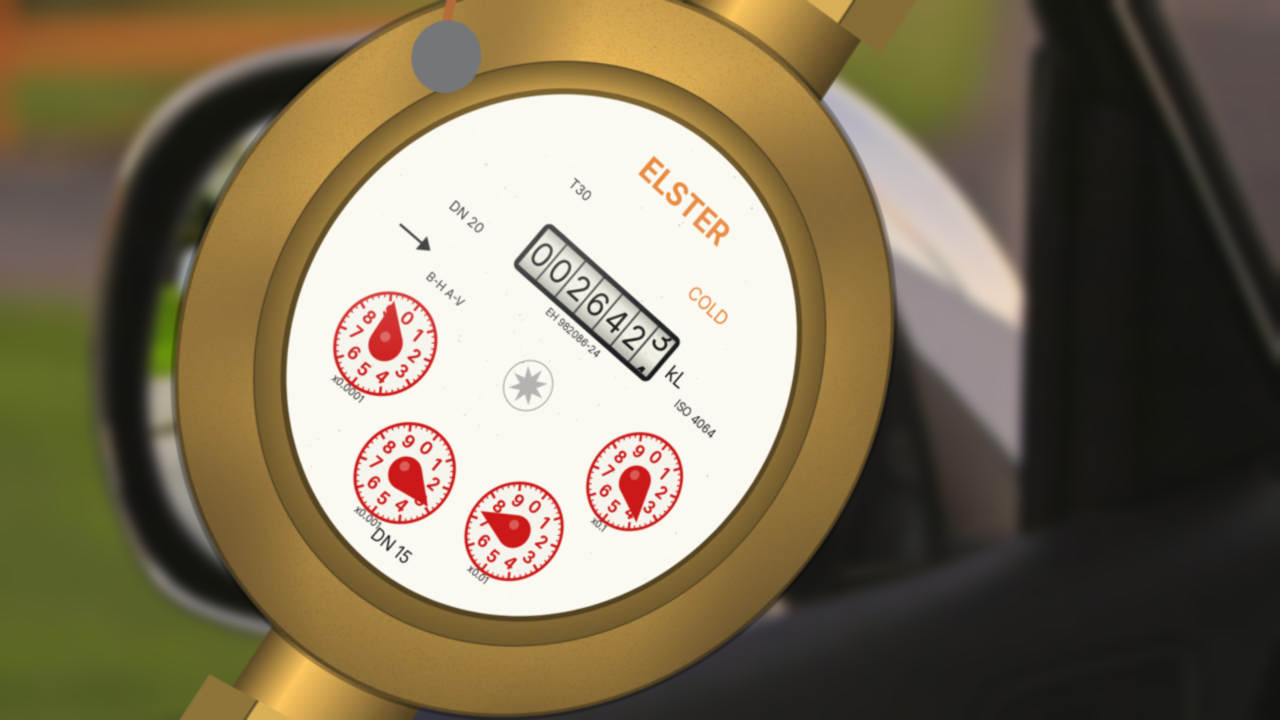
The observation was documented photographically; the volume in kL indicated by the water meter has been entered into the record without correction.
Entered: 26423.3729 kL
